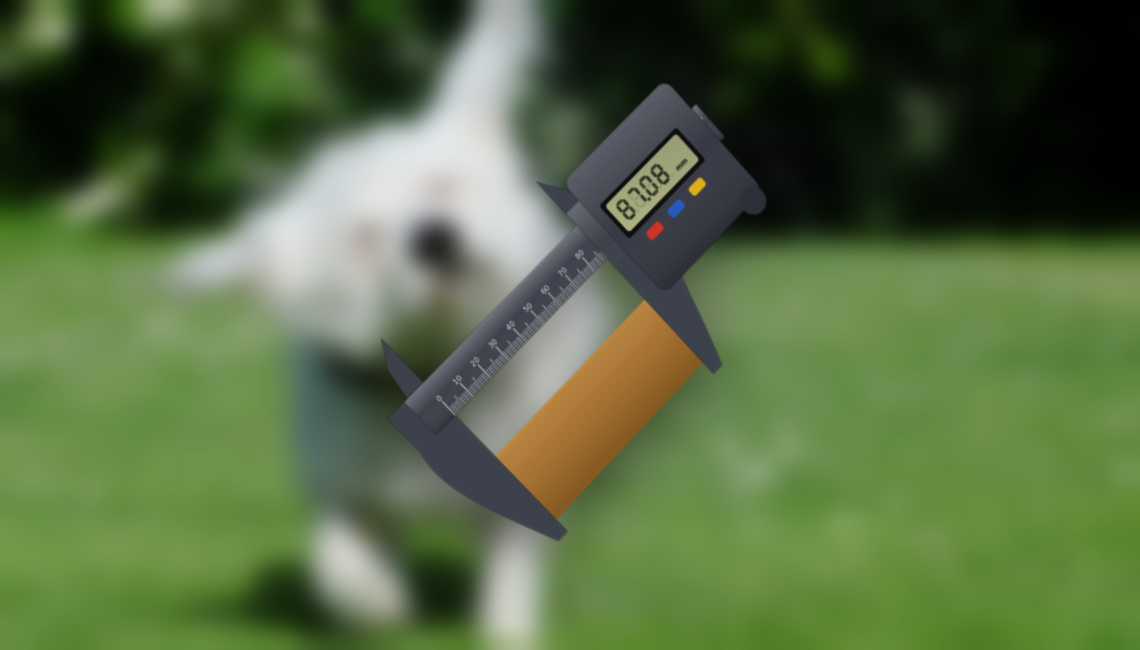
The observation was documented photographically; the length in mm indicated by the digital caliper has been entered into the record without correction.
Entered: 87.08 mm
